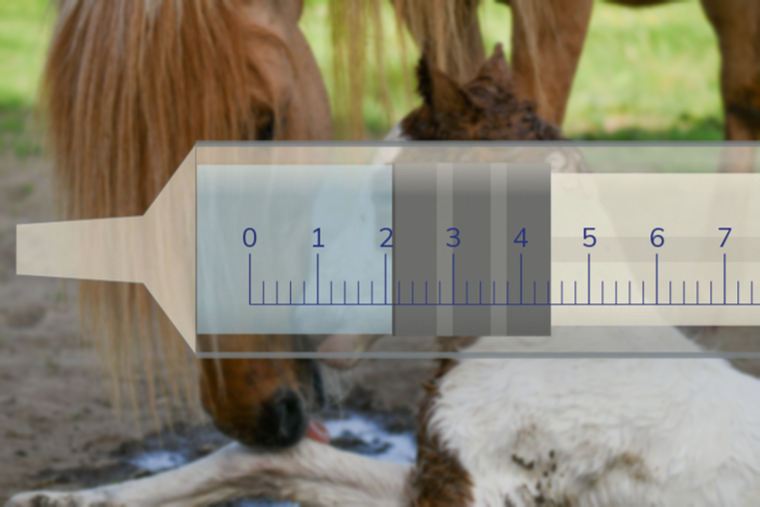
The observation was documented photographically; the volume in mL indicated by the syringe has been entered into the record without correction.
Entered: 2.1 mL
